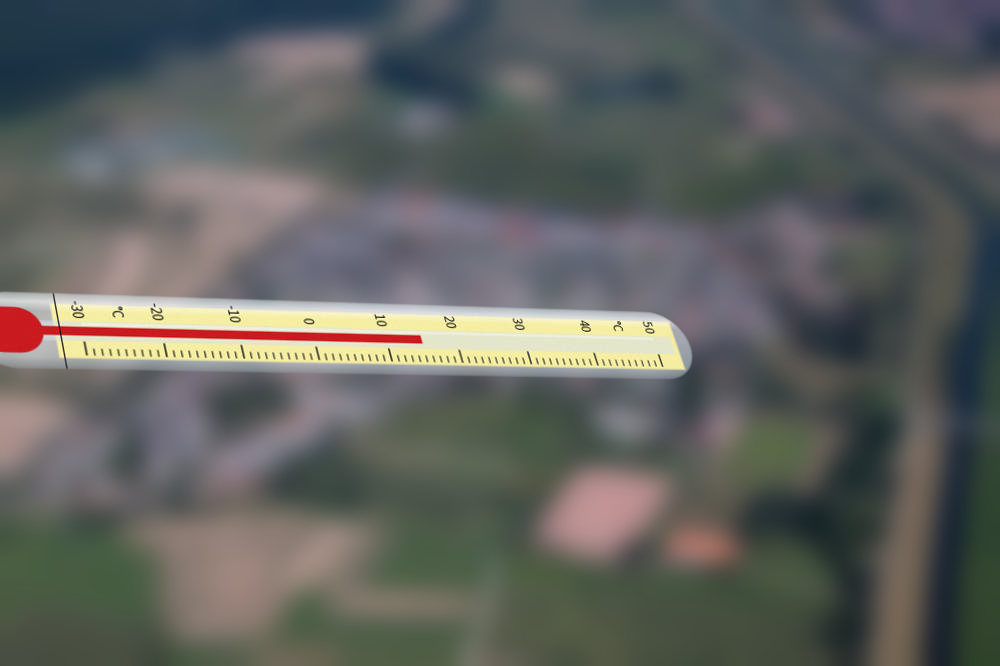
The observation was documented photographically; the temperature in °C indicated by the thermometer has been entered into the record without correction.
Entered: 15 °C
